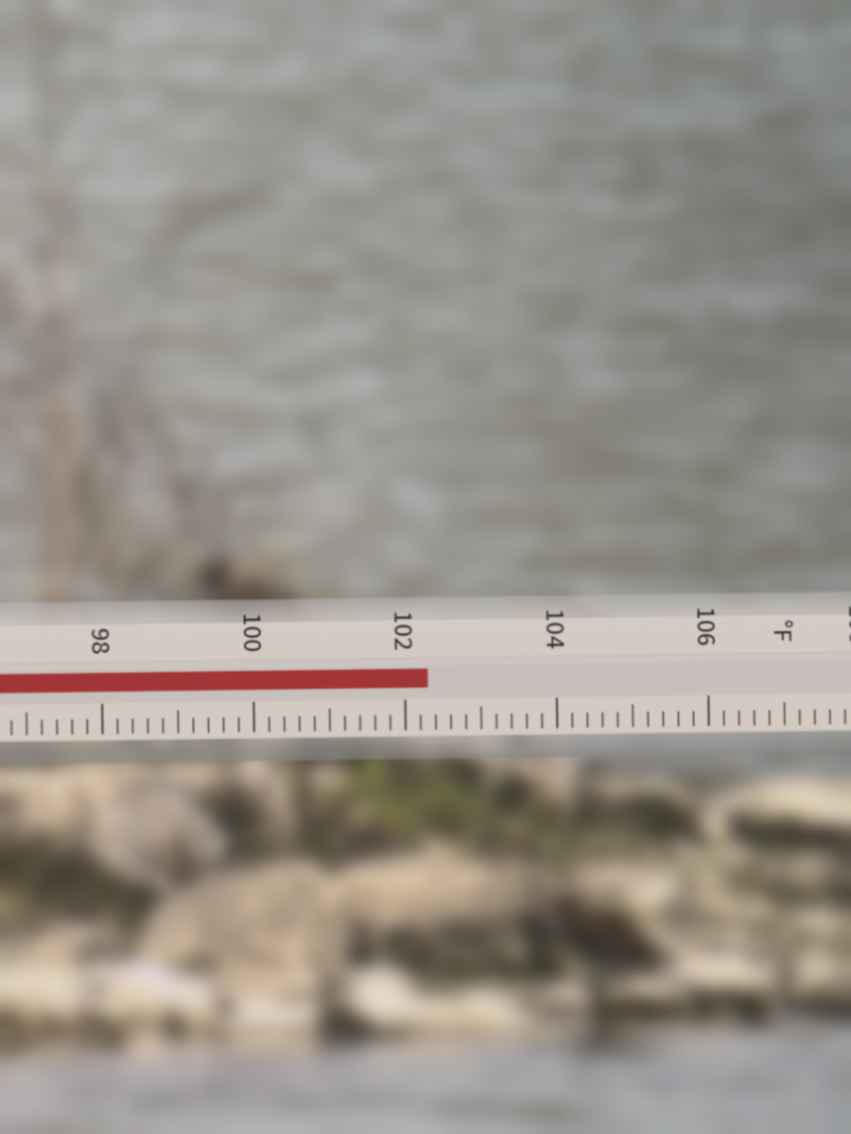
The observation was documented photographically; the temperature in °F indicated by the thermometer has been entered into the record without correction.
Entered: 102.3 °F
